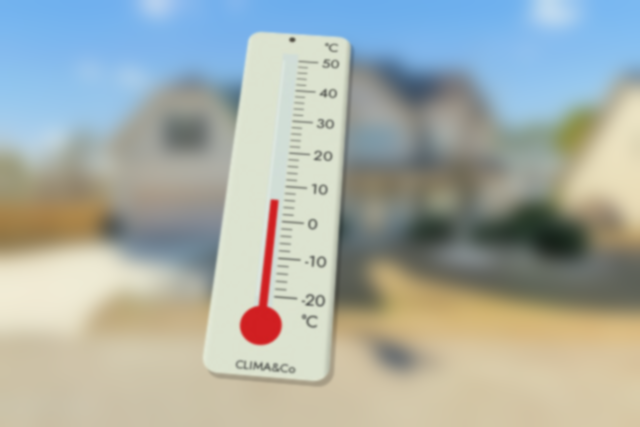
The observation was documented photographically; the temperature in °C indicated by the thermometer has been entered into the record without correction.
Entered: 6 °C
